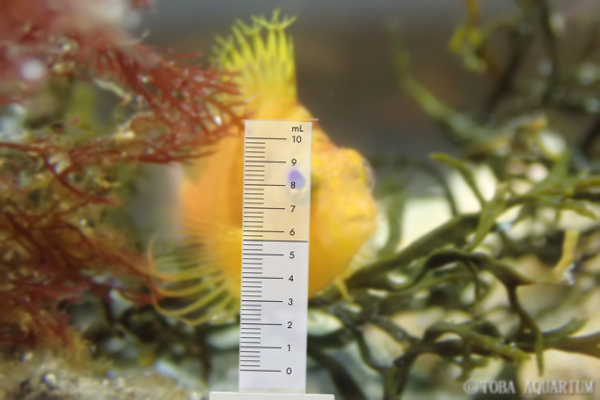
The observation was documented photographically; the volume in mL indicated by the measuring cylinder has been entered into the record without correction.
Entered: 5.6 mL
